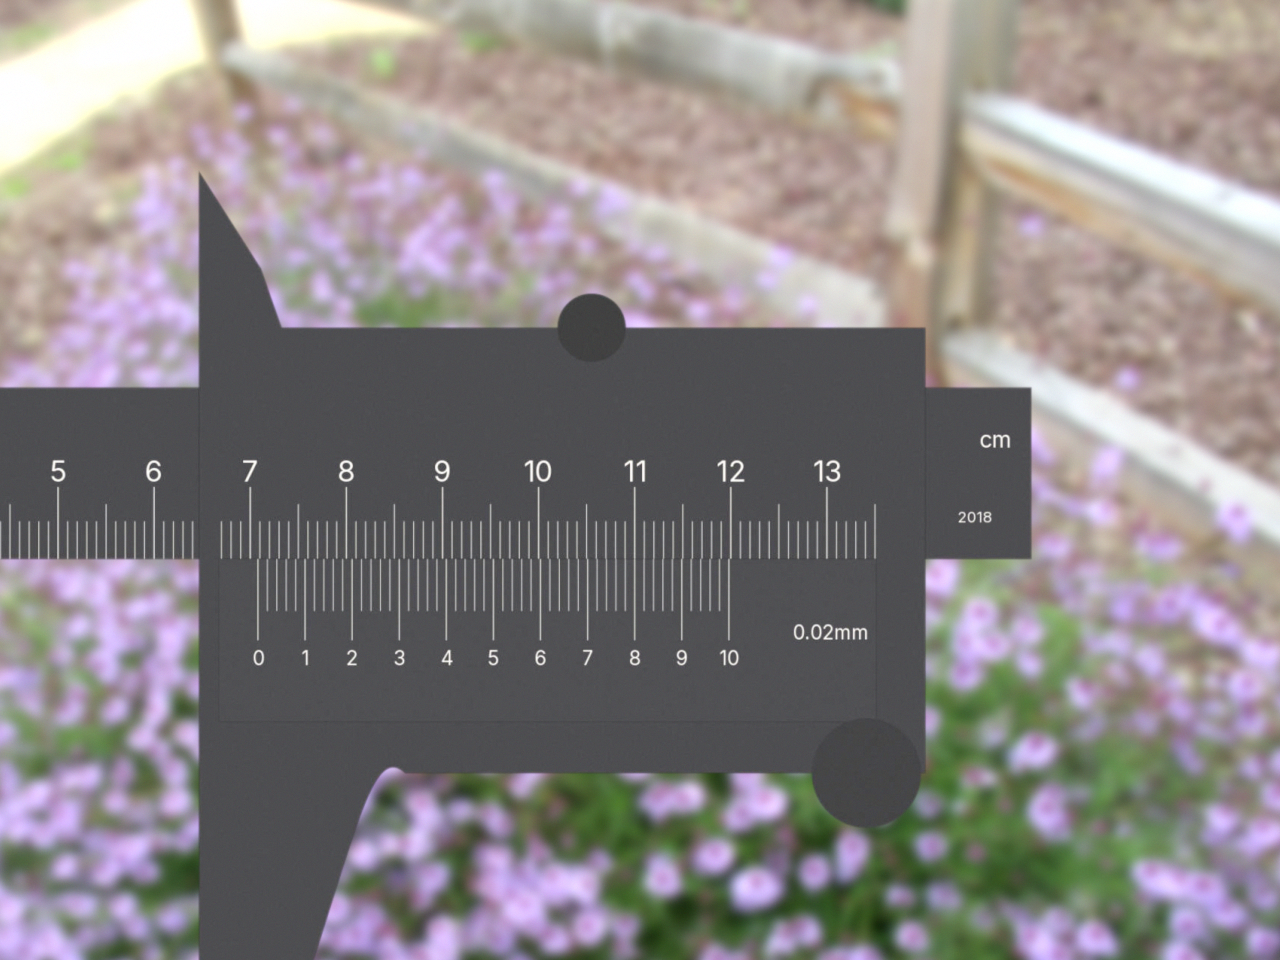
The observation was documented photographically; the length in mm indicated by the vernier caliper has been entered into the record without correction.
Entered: 70.8 mm
